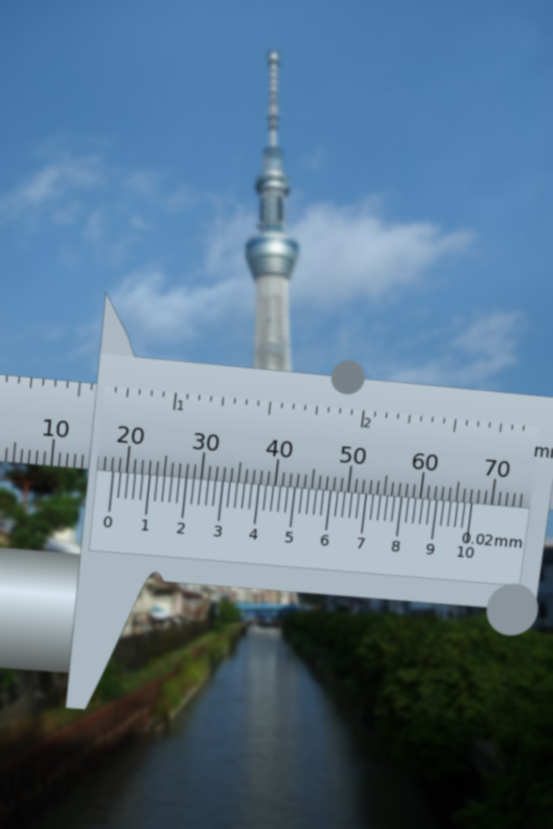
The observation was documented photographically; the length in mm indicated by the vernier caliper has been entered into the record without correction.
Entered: 18.2 mm
